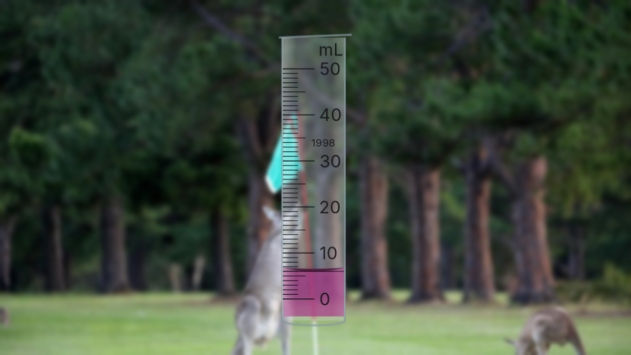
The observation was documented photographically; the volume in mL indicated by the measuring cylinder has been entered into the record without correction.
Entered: 6 mL
